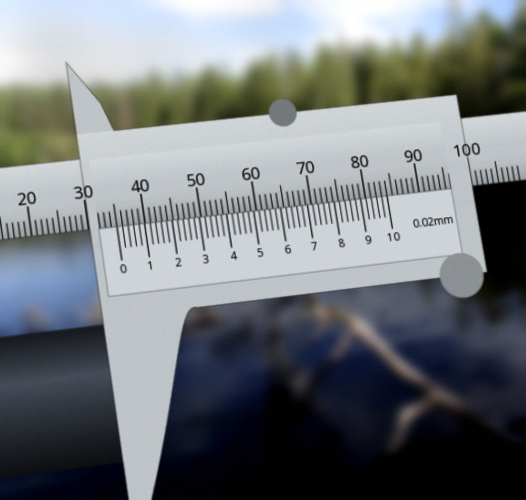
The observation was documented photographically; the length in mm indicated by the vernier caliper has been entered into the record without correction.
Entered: 35.0 mm
